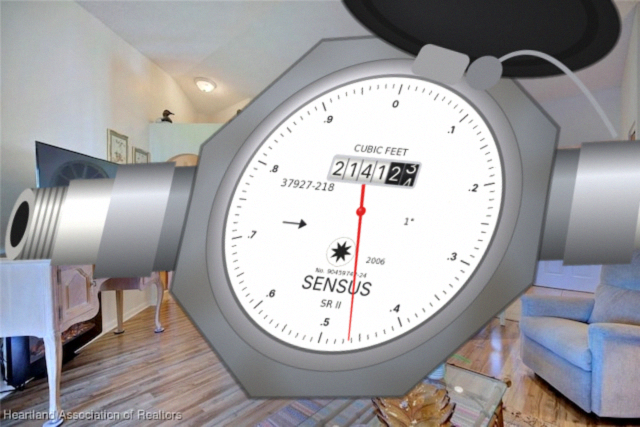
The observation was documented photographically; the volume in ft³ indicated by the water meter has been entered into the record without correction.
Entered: 214123.46 ft³
